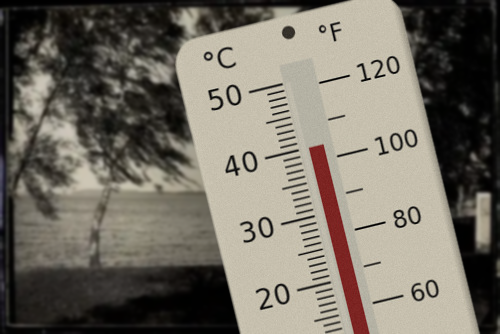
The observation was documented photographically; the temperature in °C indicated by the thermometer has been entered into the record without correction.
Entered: 40 °C
